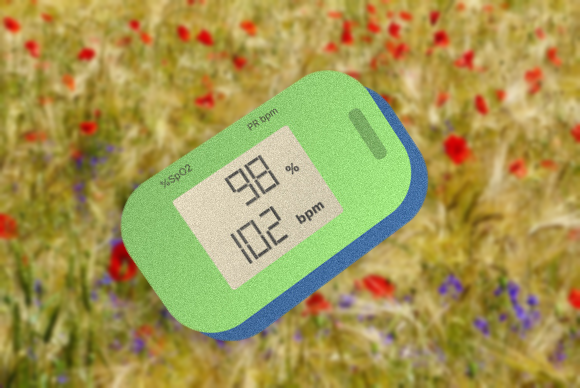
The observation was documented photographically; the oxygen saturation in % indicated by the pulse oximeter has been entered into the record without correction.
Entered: 98 %
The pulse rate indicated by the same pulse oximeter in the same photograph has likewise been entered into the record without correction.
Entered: 102 bpm
